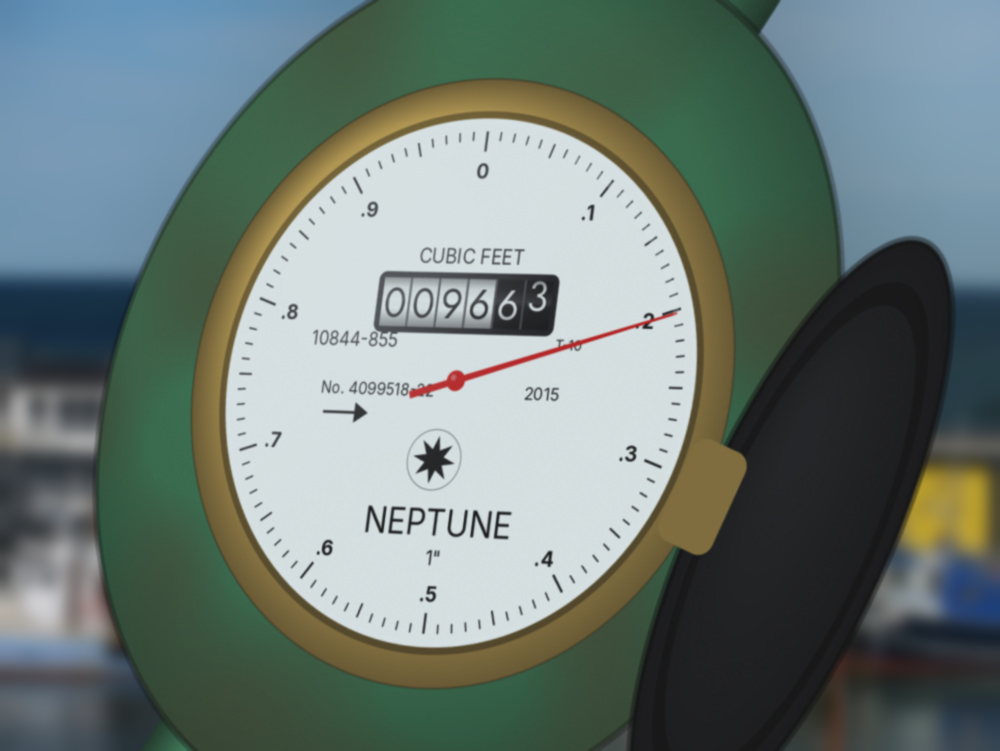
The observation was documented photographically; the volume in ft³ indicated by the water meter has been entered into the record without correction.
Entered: 9663.20 ft³
